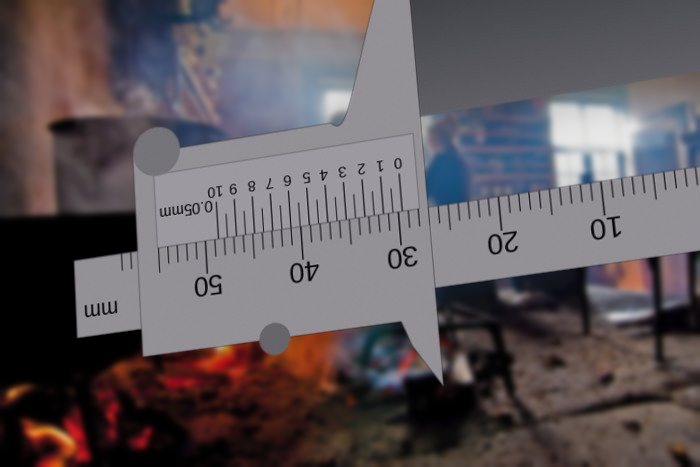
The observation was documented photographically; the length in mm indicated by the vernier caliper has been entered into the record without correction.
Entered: 29.6 mm
